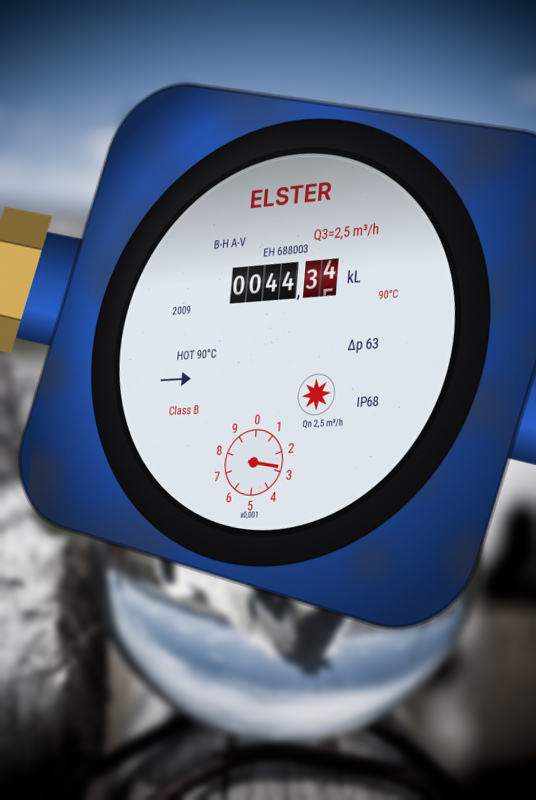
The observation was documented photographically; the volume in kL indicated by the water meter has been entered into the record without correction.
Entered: 44.342 kL
